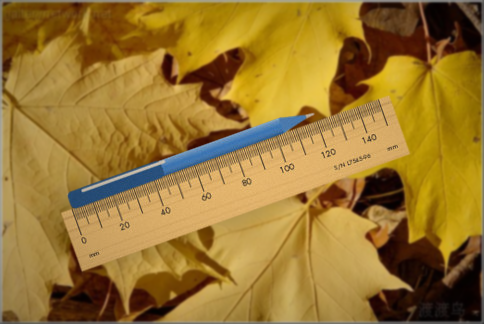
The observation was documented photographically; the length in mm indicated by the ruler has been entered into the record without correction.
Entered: 120 mm
